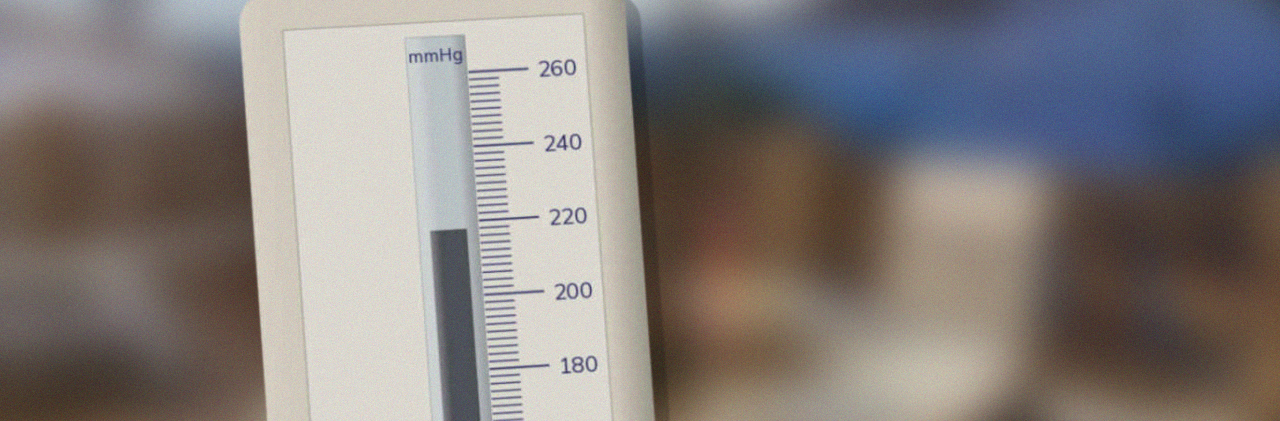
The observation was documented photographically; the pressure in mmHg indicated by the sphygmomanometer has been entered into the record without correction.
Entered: 218 mmHg
